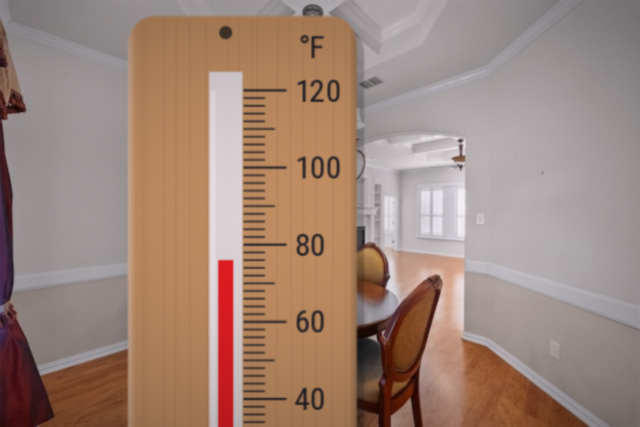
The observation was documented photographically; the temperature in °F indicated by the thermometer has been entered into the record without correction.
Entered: 76 °F
